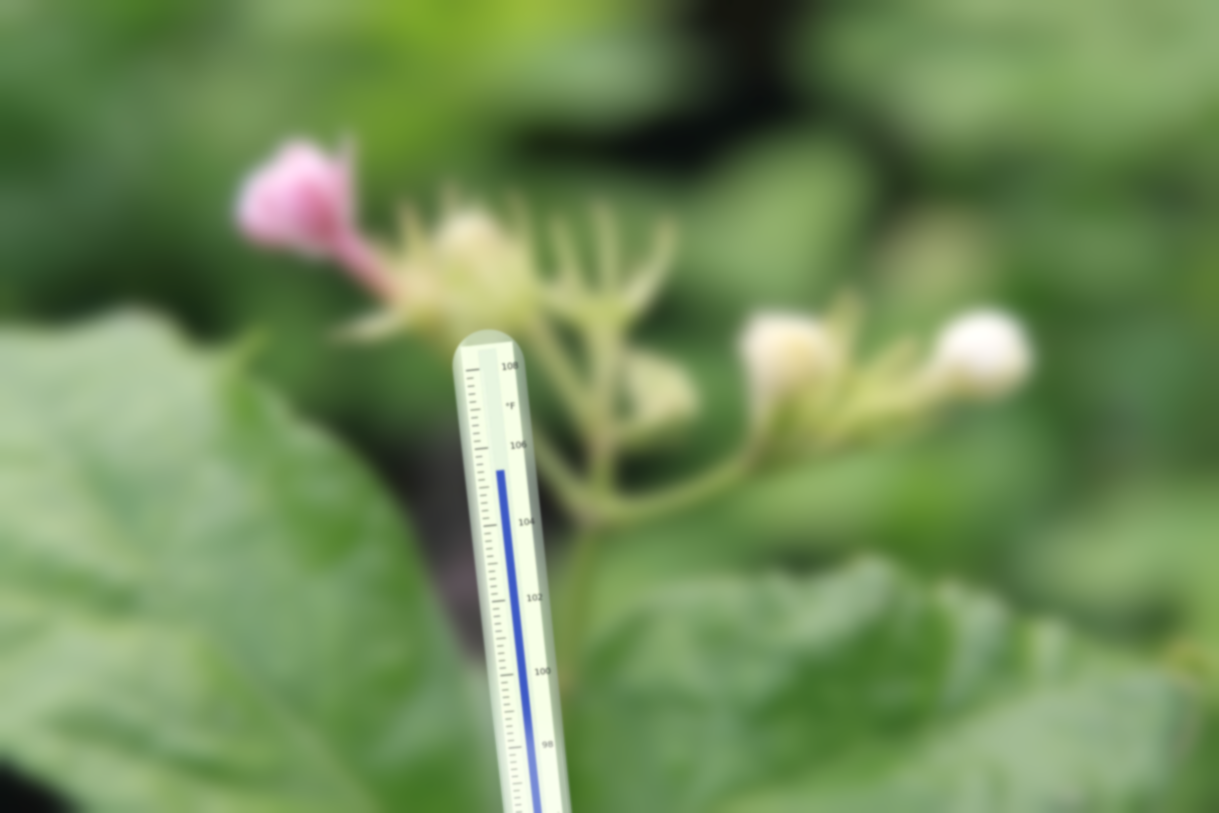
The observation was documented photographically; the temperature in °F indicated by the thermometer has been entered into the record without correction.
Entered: 105.4 °F
